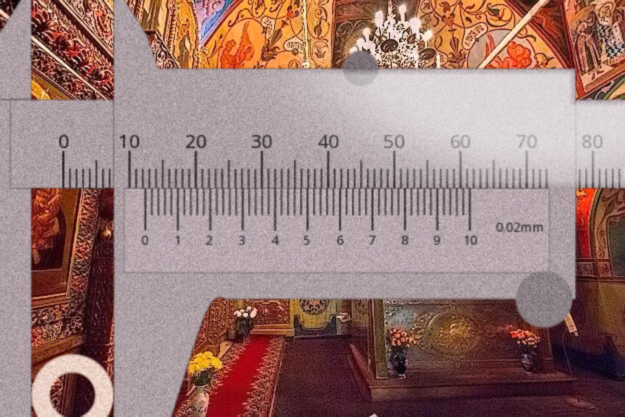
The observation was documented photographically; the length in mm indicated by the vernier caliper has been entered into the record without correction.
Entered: 12.4 mm
